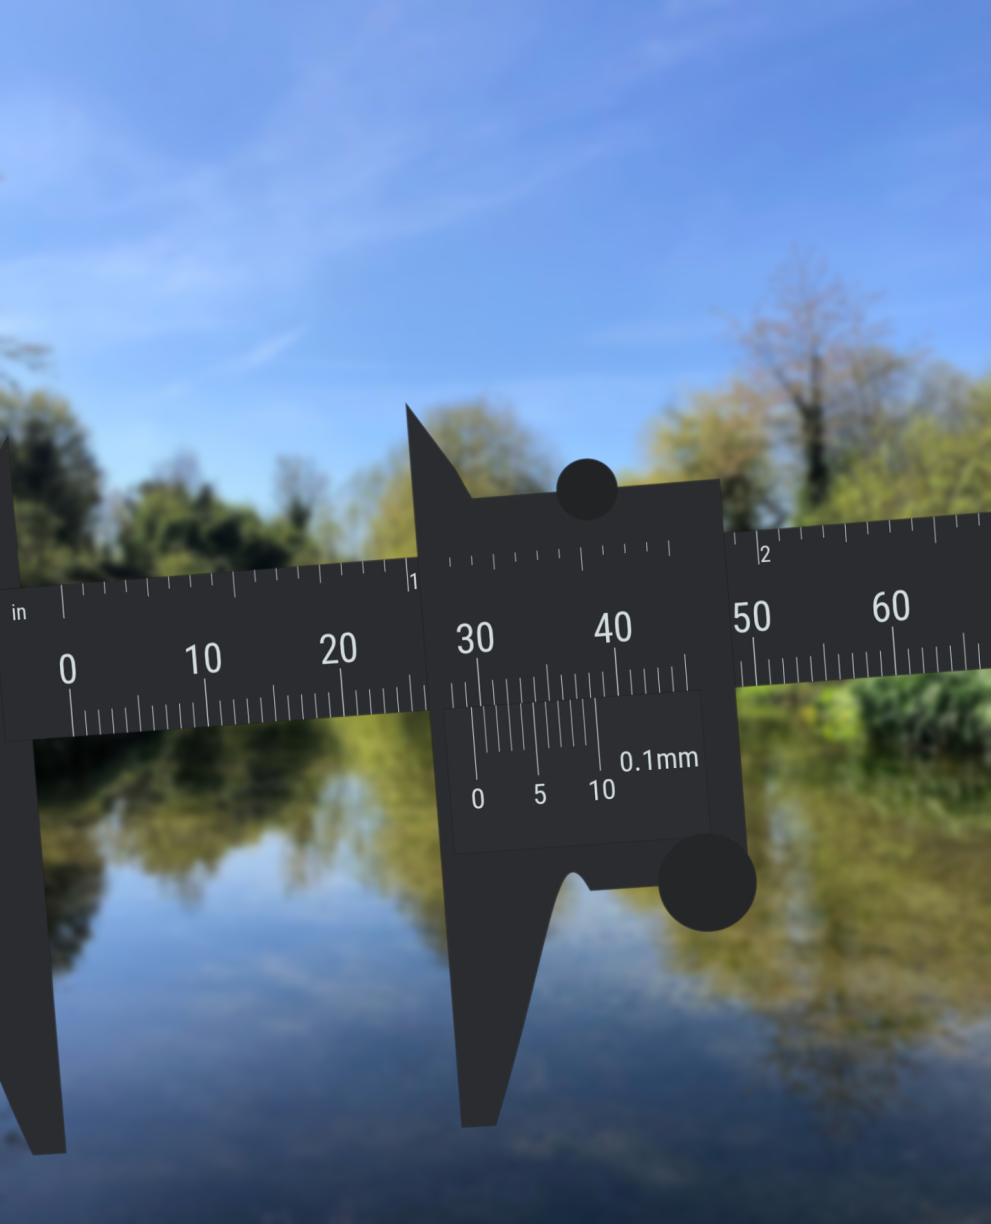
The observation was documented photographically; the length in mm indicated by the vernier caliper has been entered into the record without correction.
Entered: 29.3 mm
